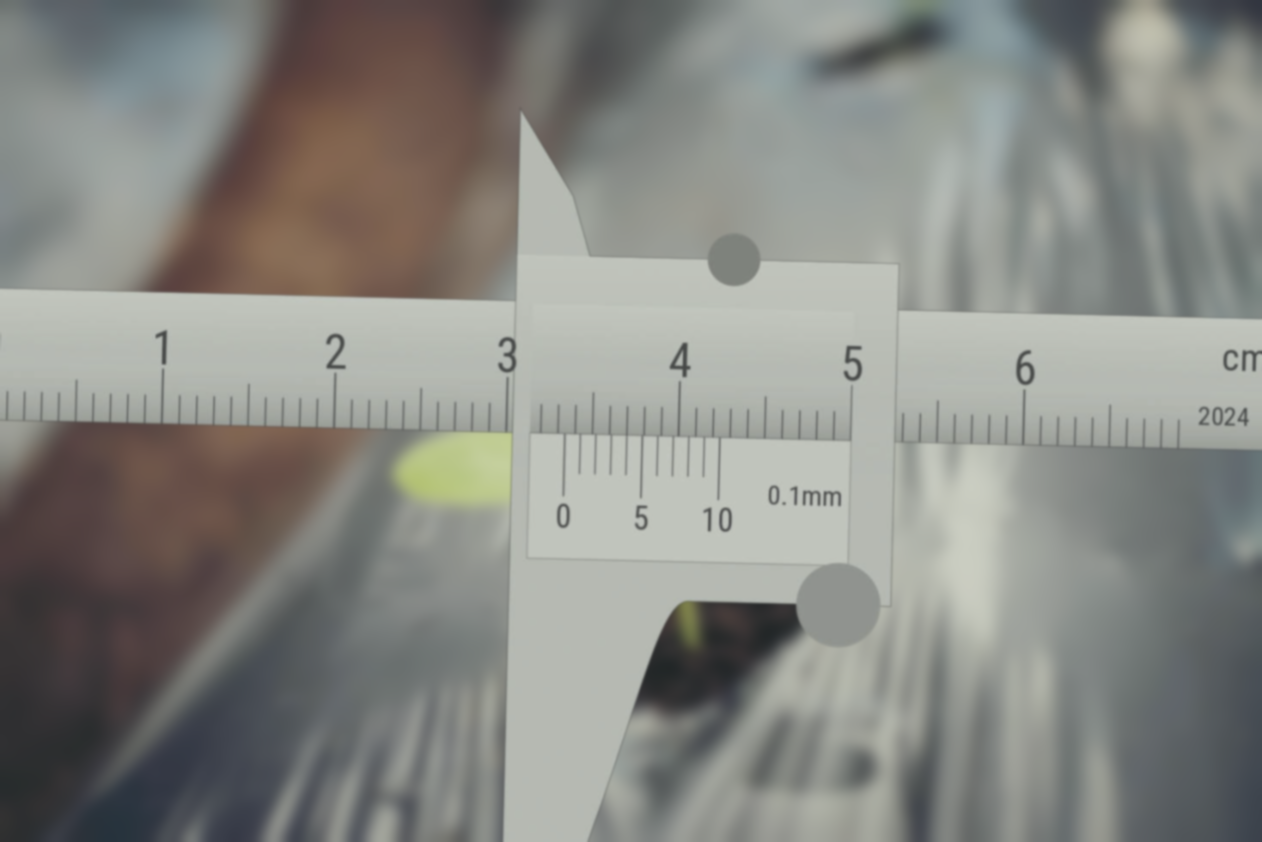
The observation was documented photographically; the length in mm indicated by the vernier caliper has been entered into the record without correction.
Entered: 33.4 mm
